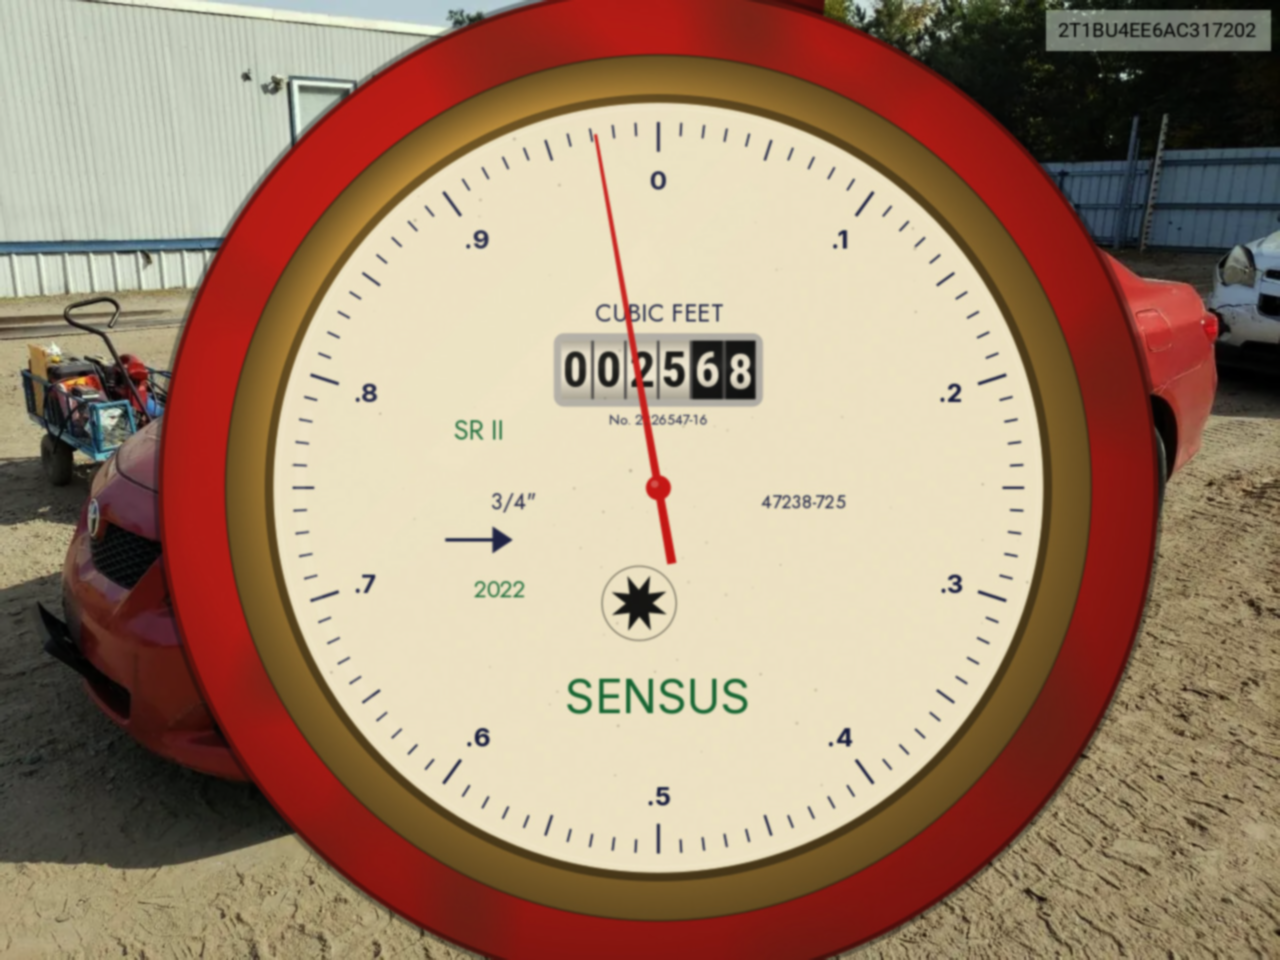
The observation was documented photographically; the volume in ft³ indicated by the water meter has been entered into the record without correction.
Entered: 2567.97 ft³
